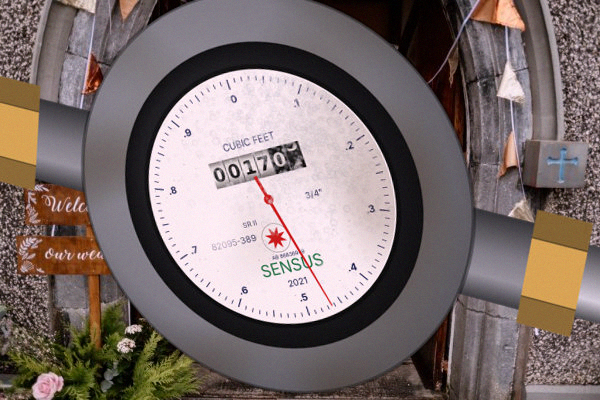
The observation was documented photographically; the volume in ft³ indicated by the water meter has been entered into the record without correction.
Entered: 1705.46 ft³
